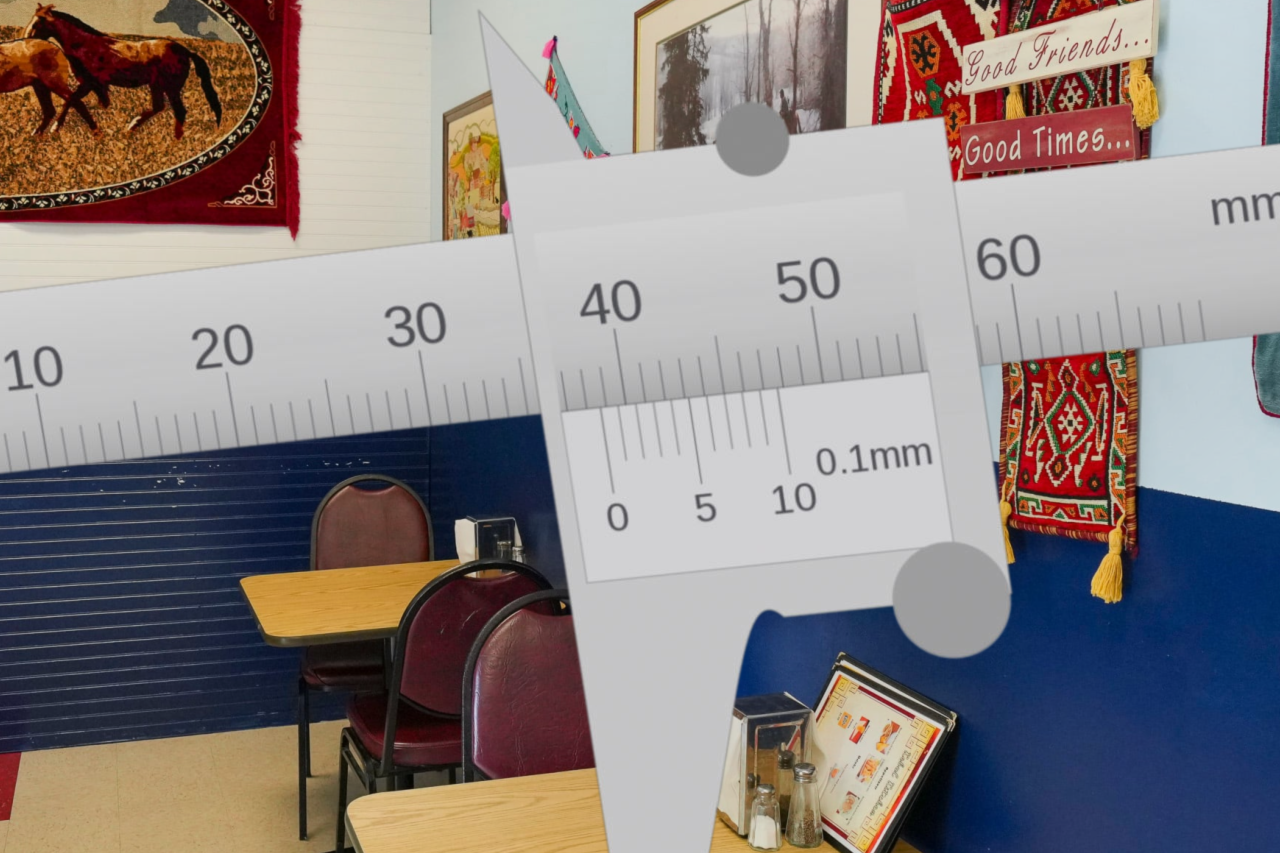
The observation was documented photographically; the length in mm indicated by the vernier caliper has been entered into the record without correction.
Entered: 38.7 mm
